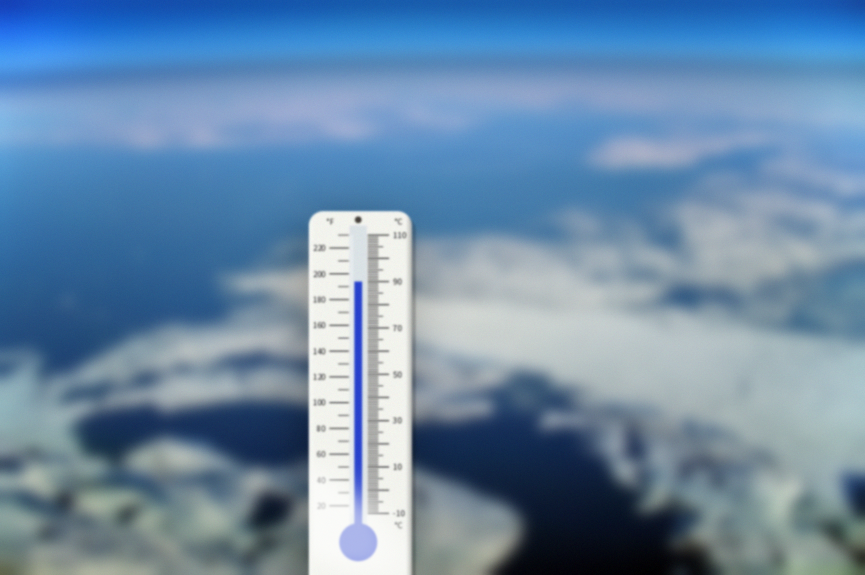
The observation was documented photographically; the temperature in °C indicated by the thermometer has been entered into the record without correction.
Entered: 90 °C
